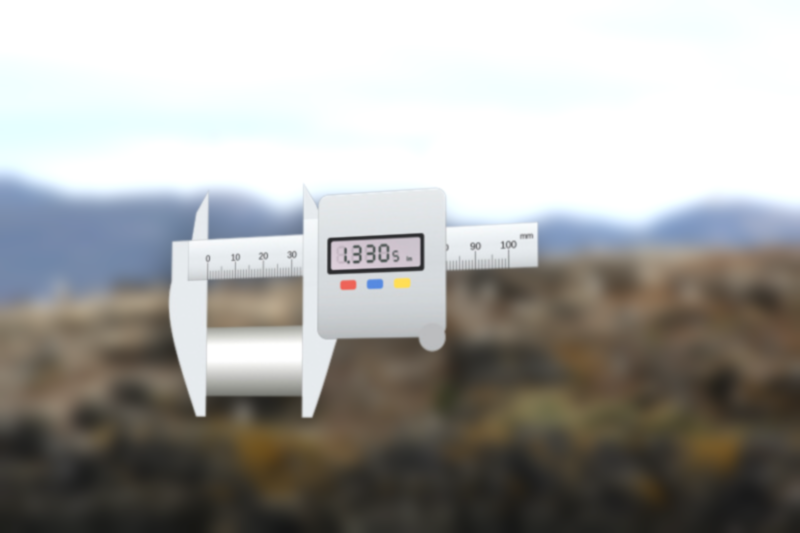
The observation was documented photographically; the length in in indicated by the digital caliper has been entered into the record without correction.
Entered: 1.3305 in
